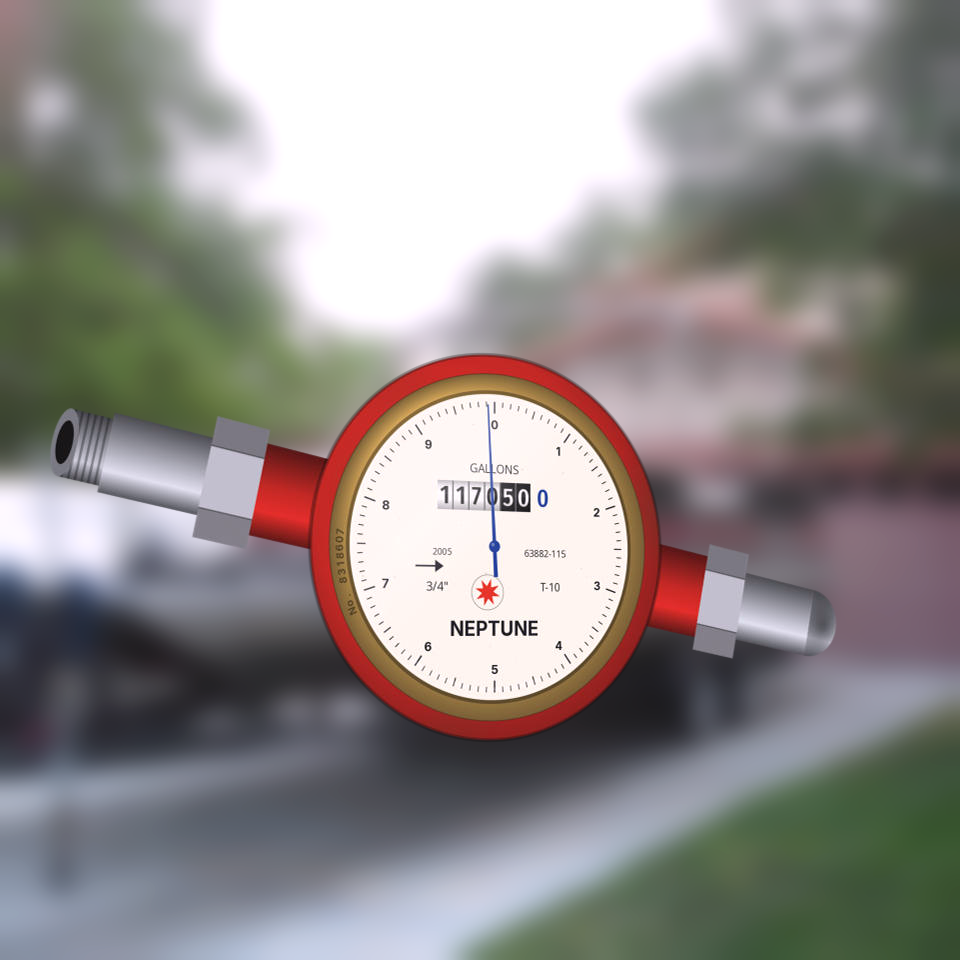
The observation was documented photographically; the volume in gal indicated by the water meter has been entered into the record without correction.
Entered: 1170499.9 gal
